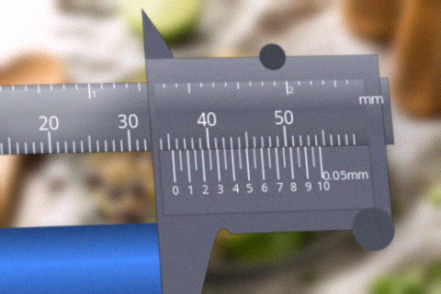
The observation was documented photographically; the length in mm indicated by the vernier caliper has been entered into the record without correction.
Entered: 35.4 mm
